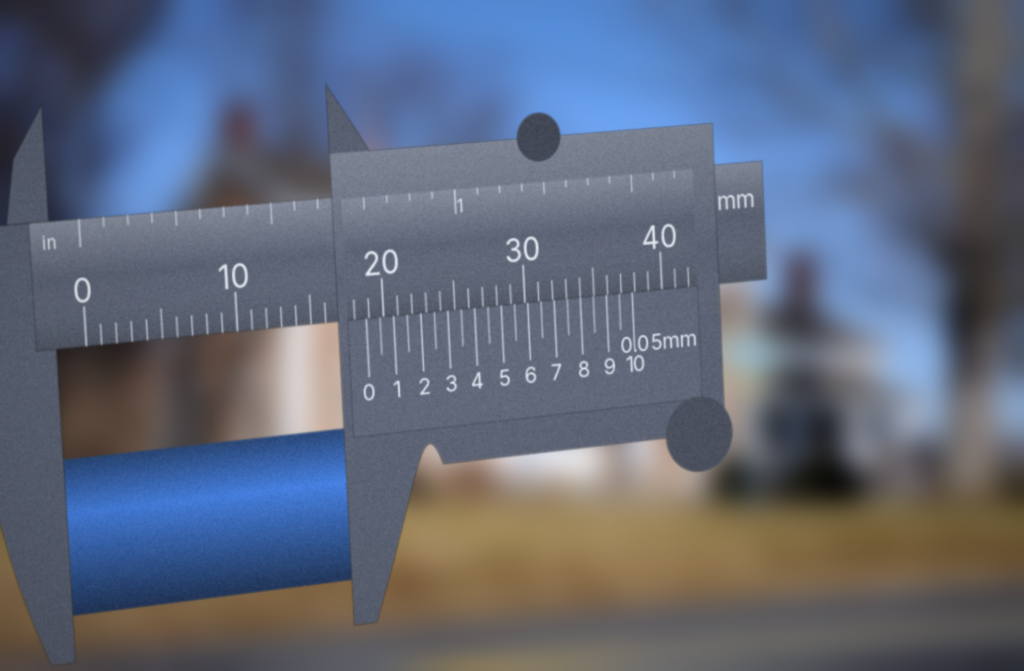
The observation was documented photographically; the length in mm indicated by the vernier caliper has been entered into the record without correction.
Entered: 18.8 mm
